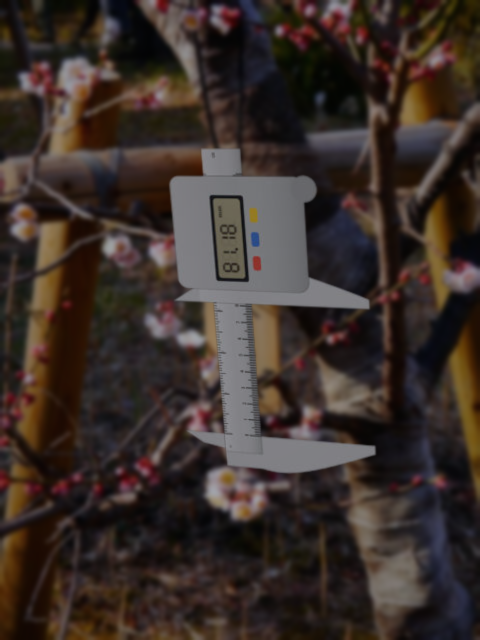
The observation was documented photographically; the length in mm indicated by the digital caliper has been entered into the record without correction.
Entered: 81.18 mm
